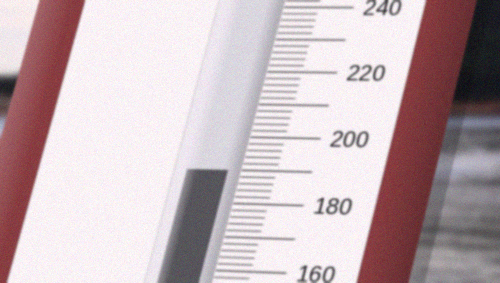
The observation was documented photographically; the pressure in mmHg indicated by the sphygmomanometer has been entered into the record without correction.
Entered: 190 mmHg
